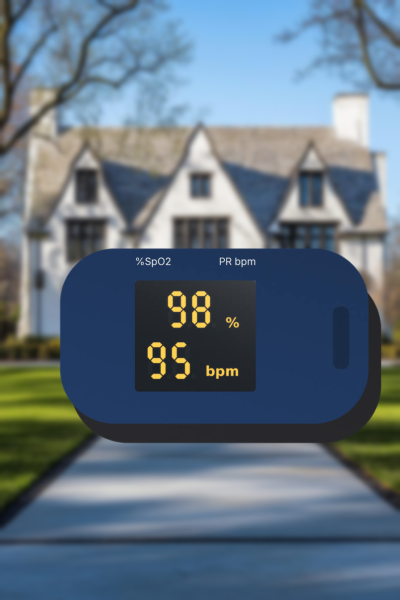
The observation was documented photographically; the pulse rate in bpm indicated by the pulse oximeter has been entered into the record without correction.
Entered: 95 bpm
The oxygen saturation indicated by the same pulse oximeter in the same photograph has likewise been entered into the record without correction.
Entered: 98 %
